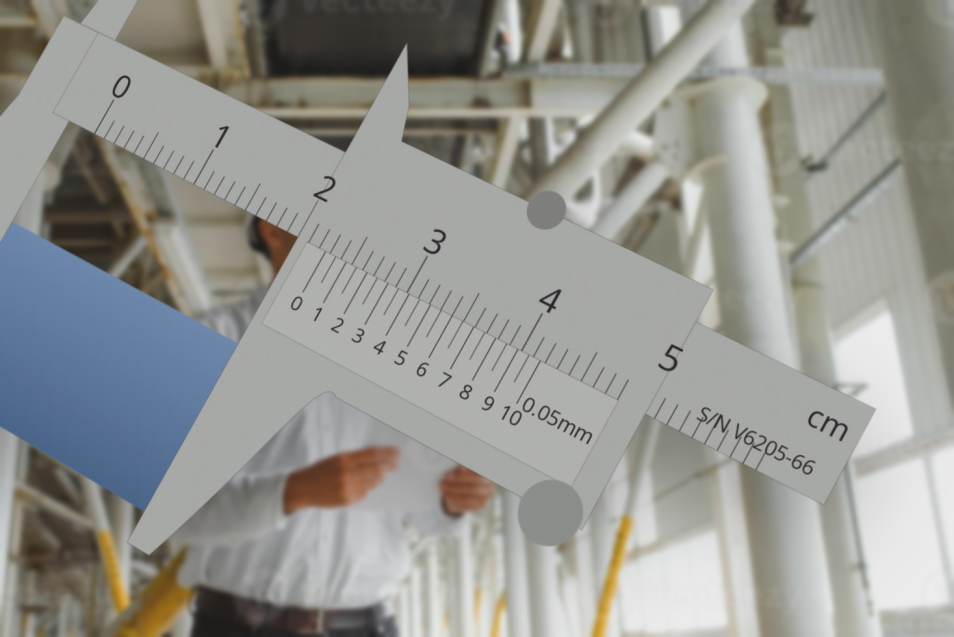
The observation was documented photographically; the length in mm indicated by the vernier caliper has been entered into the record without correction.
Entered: 22.6 mm
